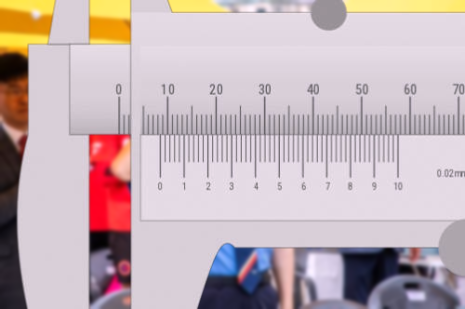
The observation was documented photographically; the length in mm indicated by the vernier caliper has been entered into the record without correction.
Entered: 8.5 mm
